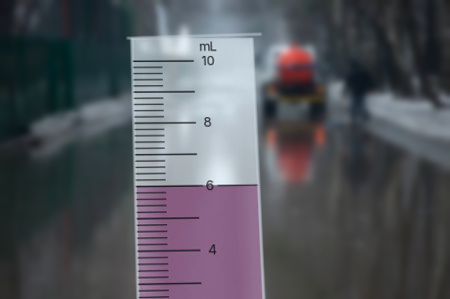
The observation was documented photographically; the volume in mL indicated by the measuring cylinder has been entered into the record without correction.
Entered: 6 mL
